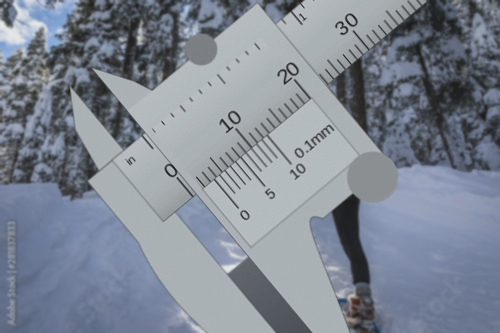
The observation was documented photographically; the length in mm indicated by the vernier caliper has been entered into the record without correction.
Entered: 3.6 mm
